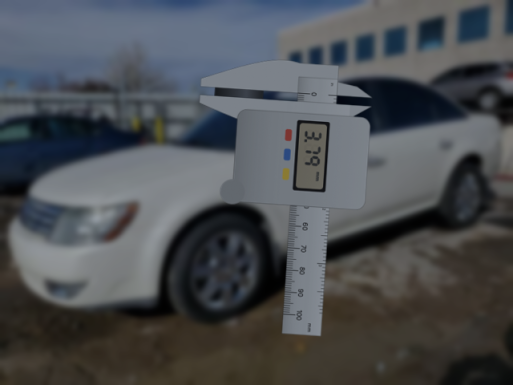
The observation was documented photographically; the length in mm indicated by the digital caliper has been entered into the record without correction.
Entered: 3.79 mm
